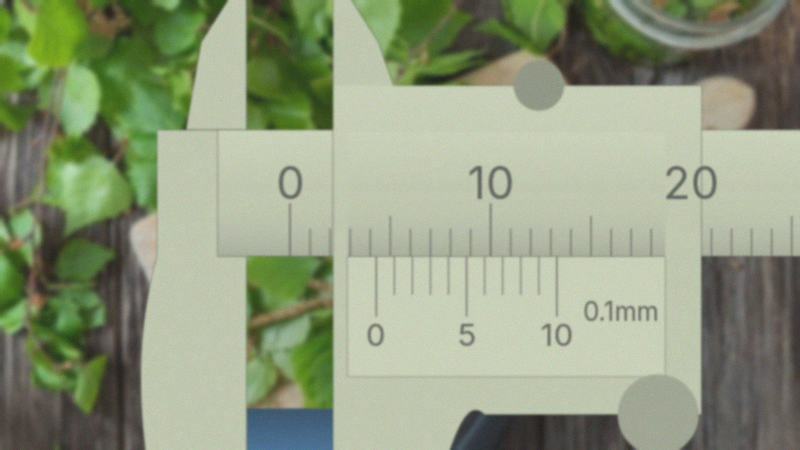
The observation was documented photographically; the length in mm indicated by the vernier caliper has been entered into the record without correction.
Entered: 4.3 mm
